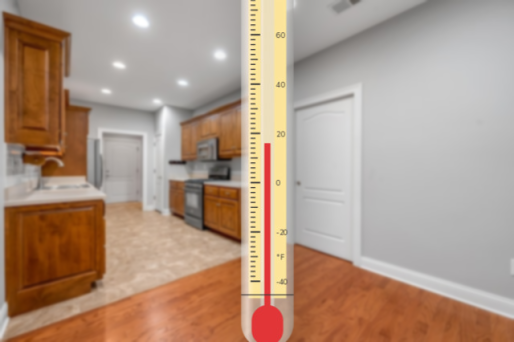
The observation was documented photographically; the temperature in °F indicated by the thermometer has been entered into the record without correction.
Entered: 16 °F
